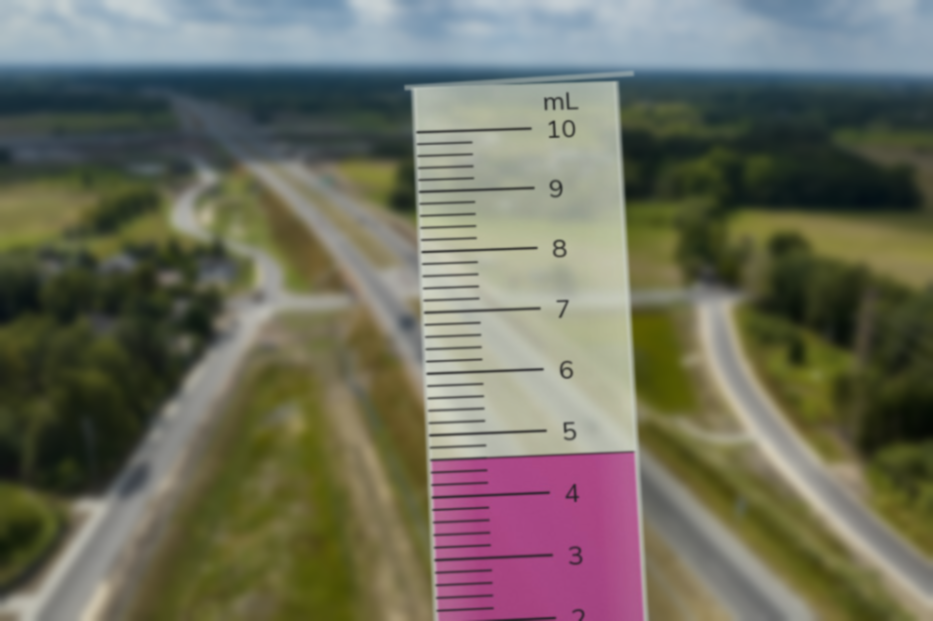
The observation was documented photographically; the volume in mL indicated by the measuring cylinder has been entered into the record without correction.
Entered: 4.6 mL
